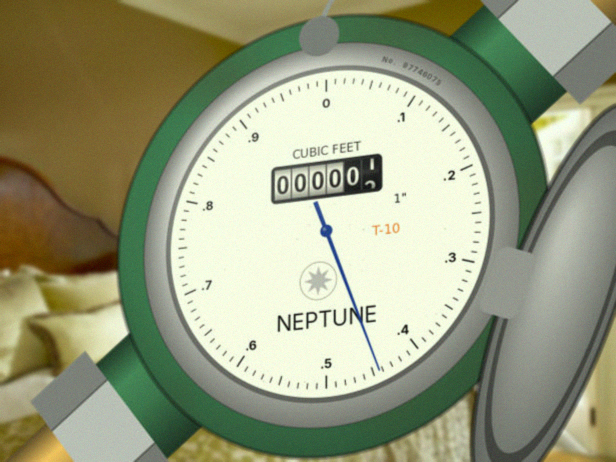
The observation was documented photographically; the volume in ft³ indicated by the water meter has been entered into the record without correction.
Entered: 1.44 ft³
